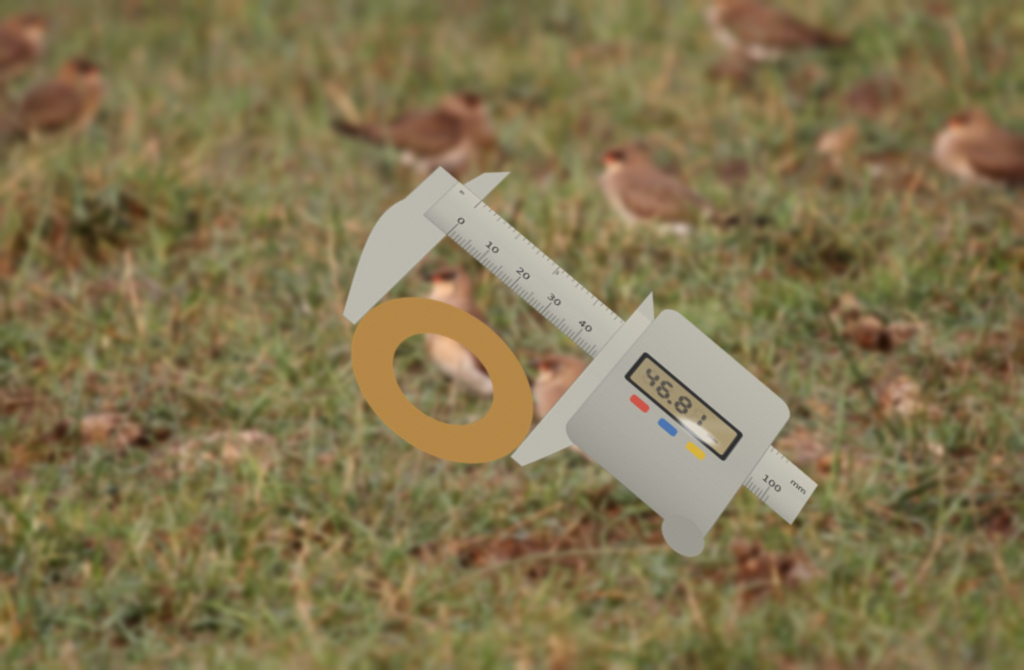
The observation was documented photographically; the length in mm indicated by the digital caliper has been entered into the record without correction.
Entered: 46.81 mm
